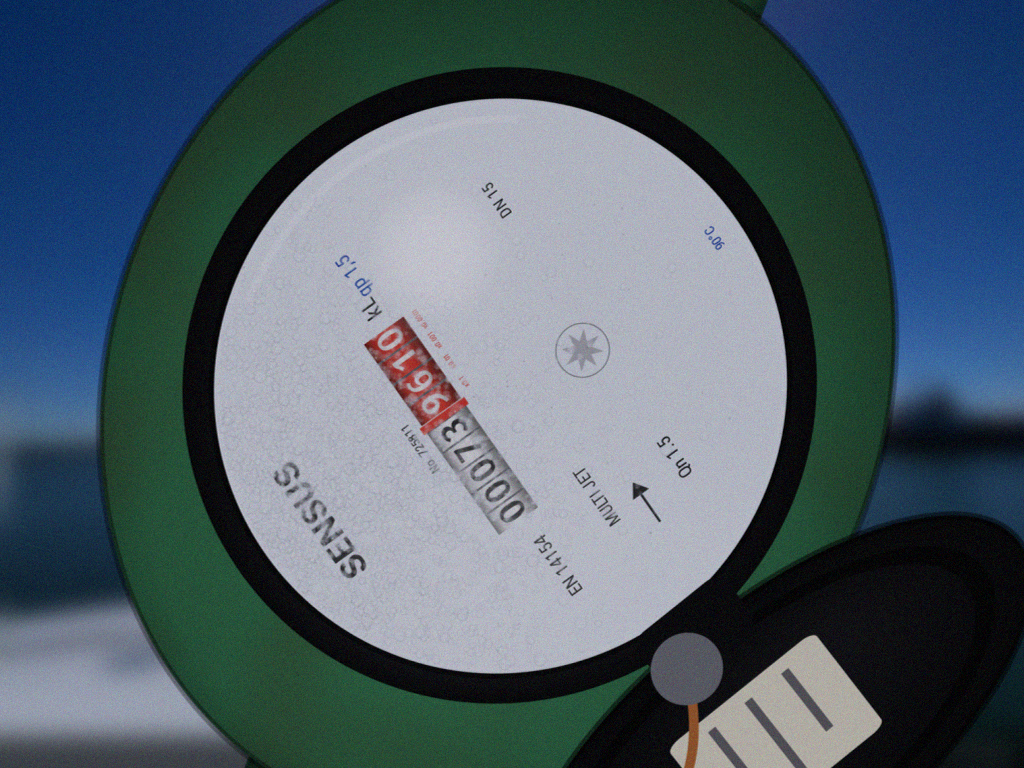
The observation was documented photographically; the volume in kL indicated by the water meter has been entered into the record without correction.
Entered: 73.9610 kL
